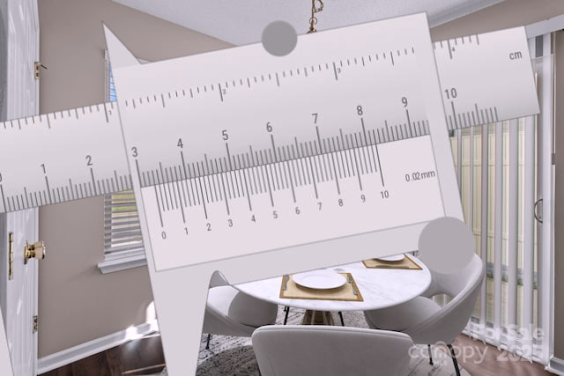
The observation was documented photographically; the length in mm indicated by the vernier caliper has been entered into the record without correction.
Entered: 33.0 mm
